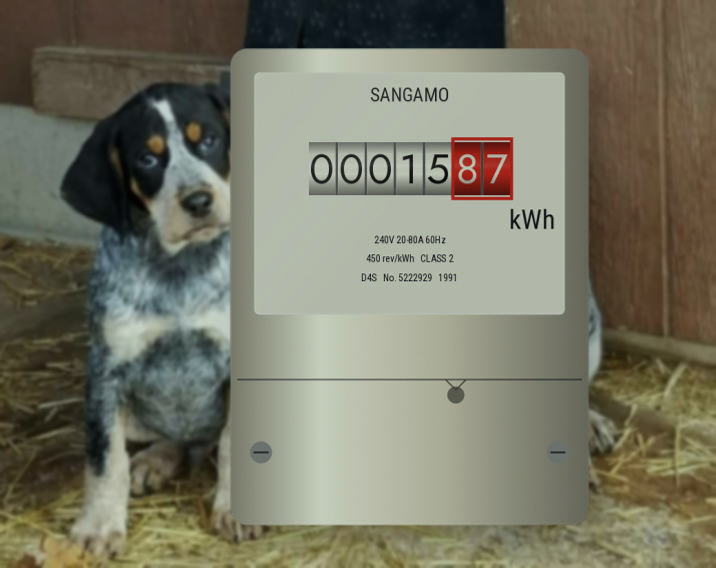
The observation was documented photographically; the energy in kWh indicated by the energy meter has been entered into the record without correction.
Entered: 15.87 kWh
